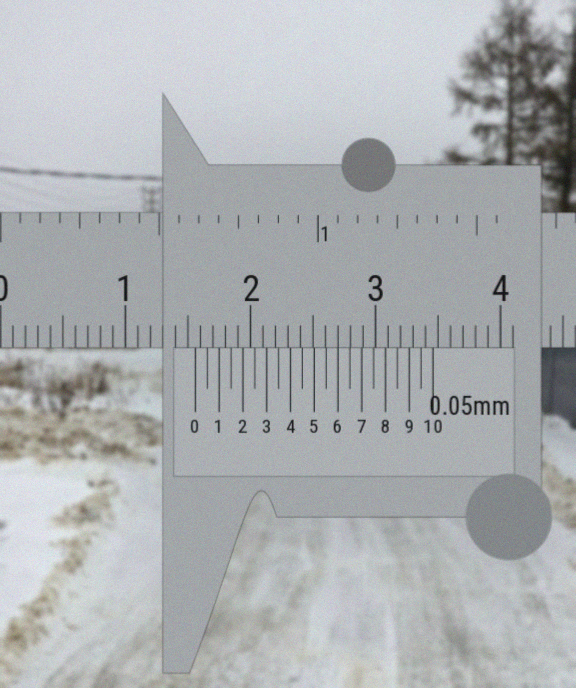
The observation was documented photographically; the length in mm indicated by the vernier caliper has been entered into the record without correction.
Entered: 15.6 mm
